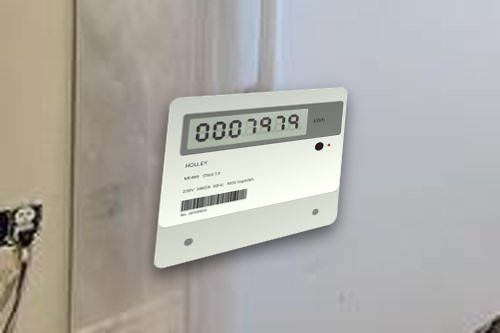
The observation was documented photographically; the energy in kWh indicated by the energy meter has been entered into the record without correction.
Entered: 7979 kWh
